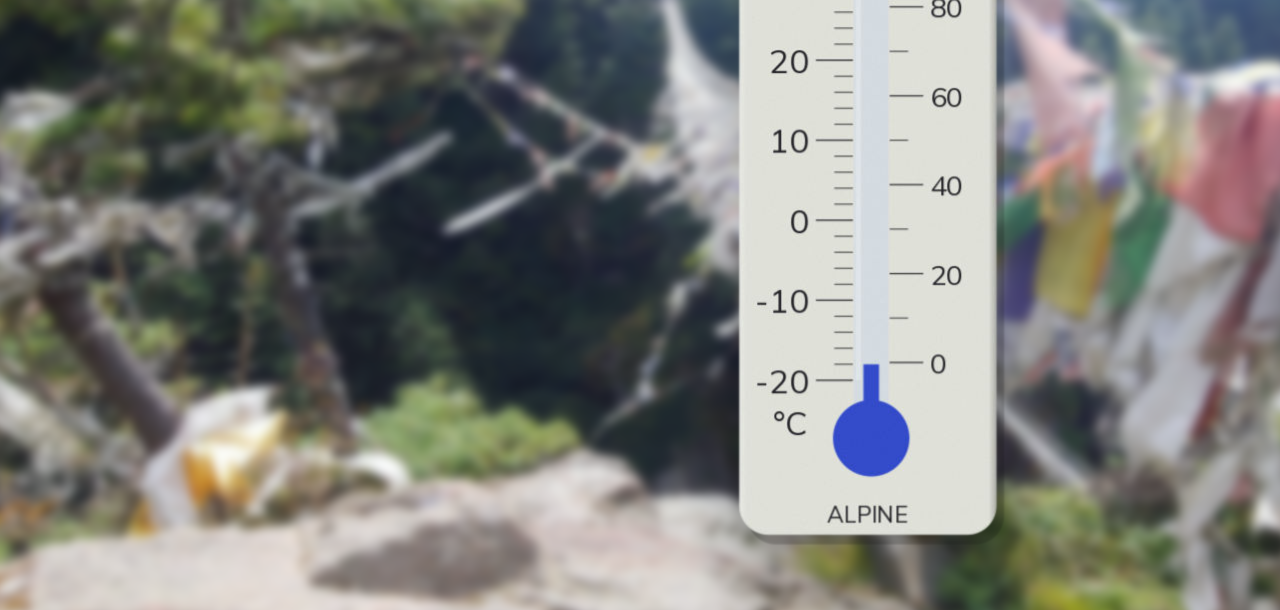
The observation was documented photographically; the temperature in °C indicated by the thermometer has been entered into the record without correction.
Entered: -18 °C
